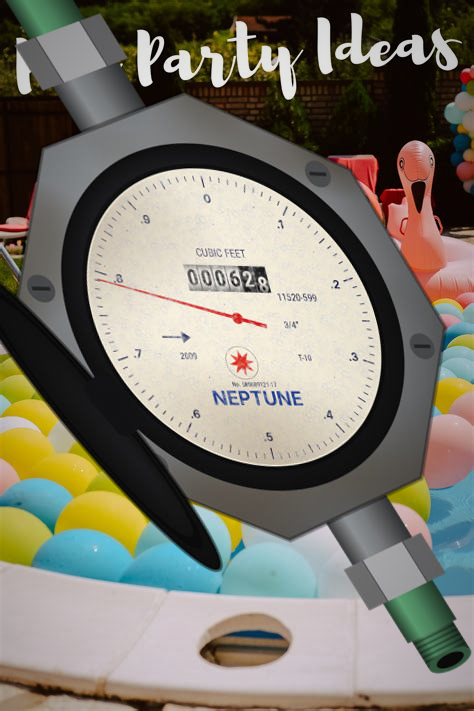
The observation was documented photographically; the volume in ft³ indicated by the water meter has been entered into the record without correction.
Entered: 627.79 ft³
